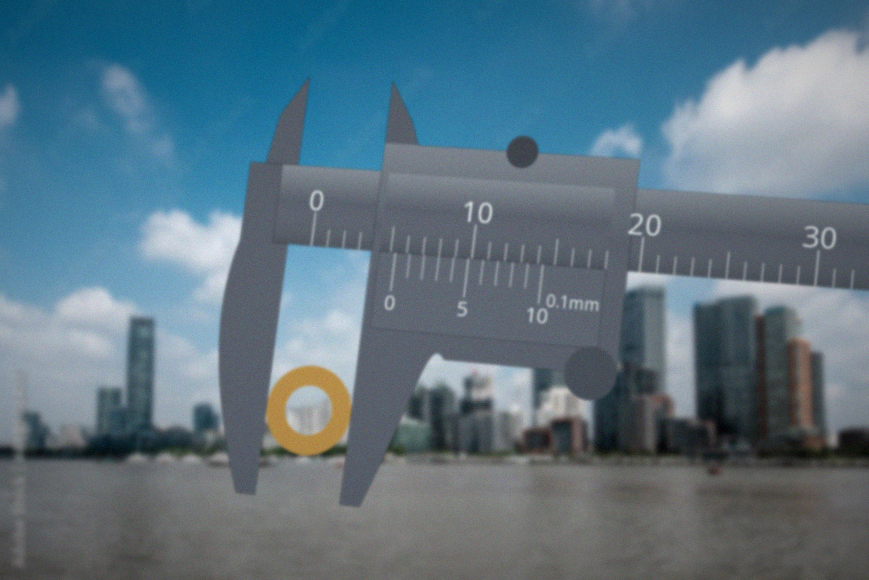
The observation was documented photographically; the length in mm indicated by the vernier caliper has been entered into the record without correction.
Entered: 5.3 mm
